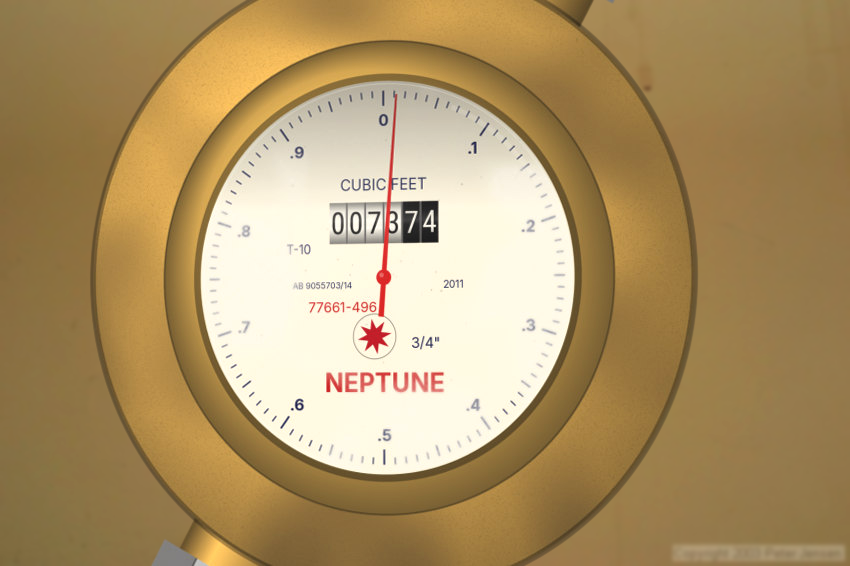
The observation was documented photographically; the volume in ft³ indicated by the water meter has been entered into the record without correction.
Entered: 7374.01 ft³
